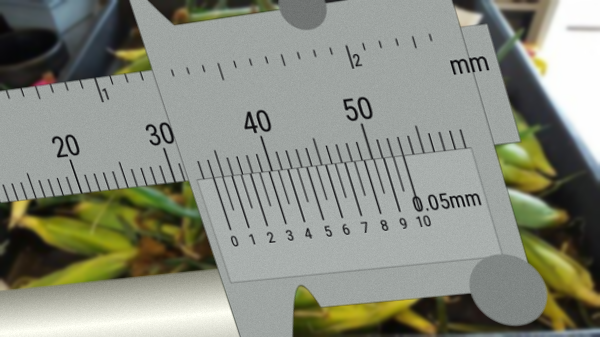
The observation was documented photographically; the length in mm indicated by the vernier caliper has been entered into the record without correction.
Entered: 34.0 mm
